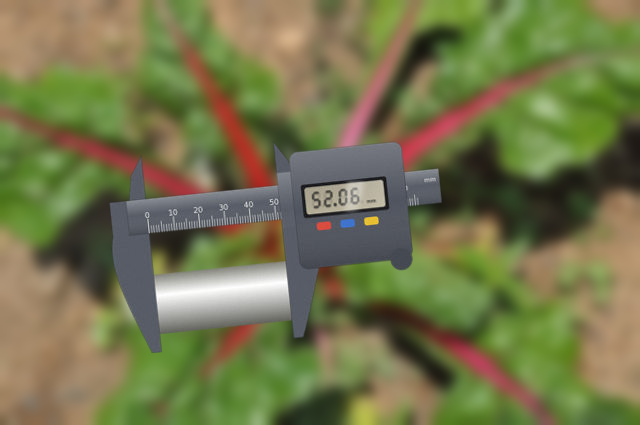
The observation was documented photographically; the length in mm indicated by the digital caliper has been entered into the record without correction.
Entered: 52.06 mm
